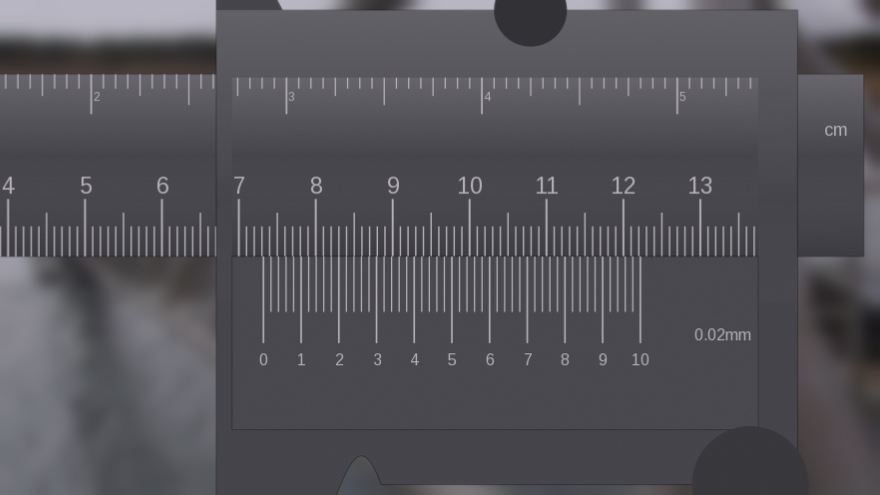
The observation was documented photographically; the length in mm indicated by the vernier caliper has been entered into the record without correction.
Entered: 73.2 mm
